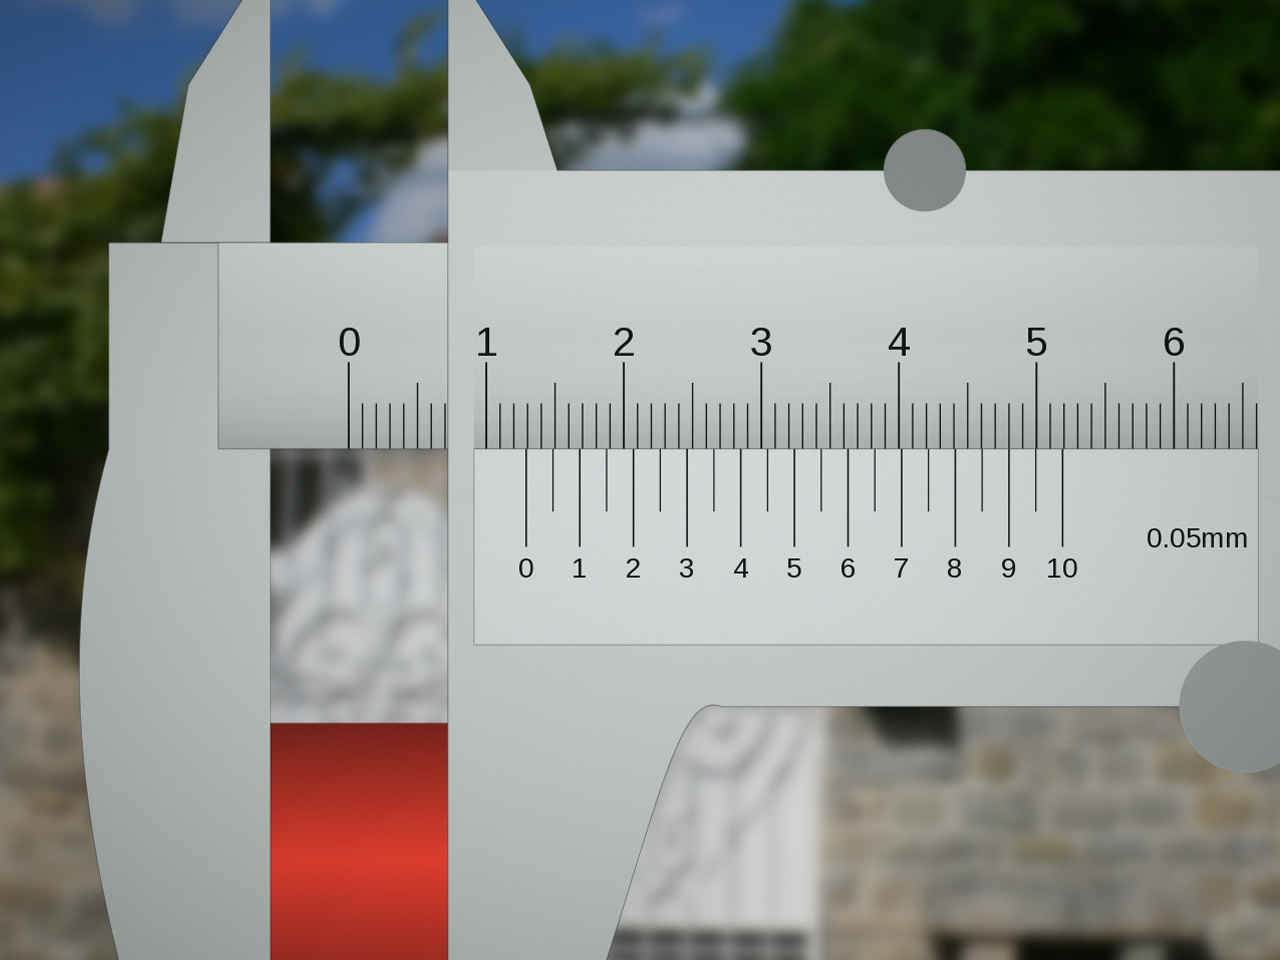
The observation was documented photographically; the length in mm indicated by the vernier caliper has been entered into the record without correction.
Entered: 12.9 mm
